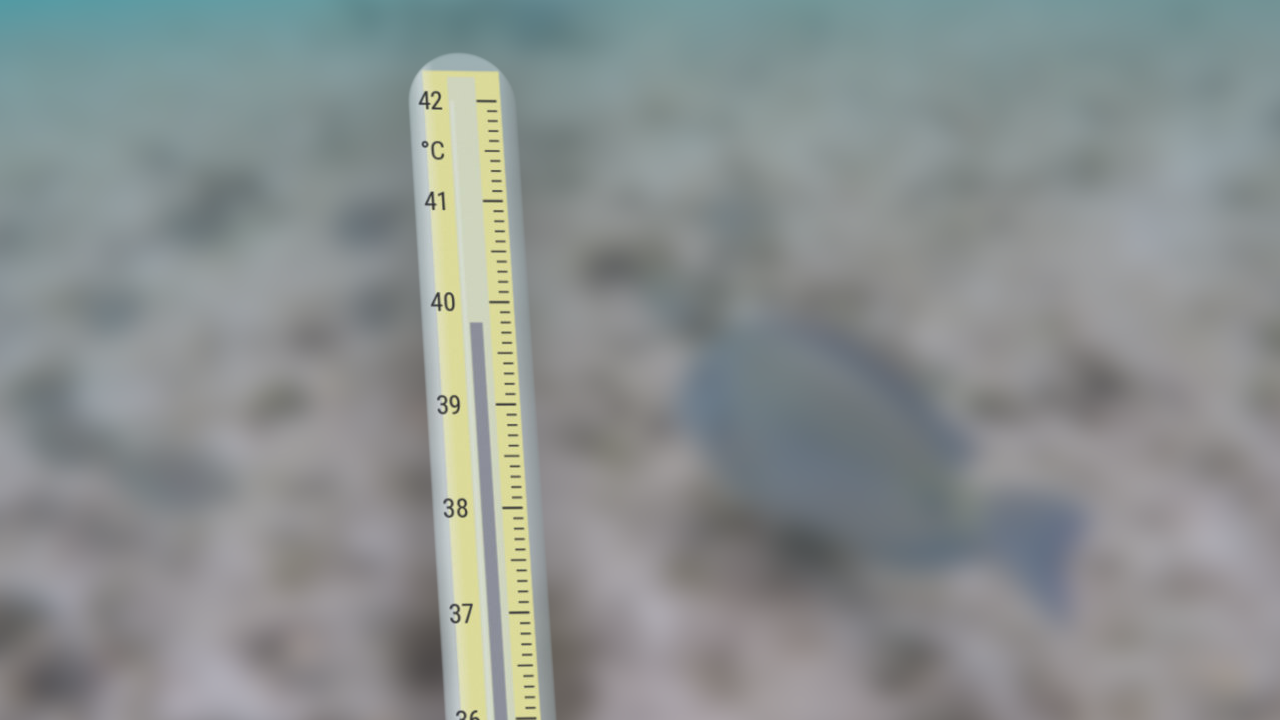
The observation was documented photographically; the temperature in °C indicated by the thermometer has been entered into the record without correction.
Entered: 39.8 °C
